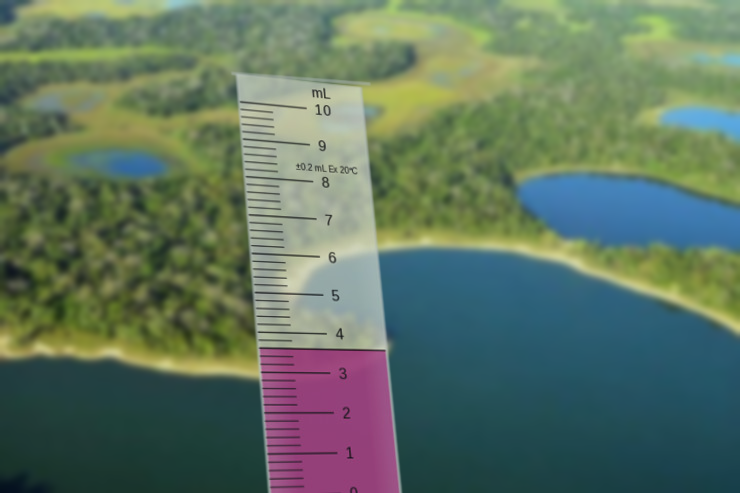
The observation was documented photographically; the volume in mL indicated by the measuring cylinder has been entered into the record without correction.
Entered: 3.6 mL
